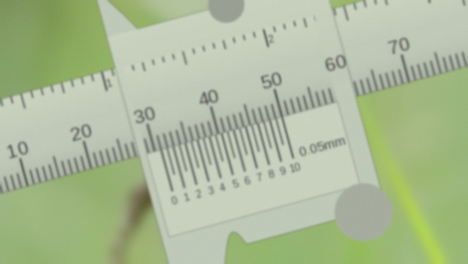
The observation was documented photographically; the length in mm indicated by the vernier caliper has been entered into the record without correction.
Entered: 31.0 mm
